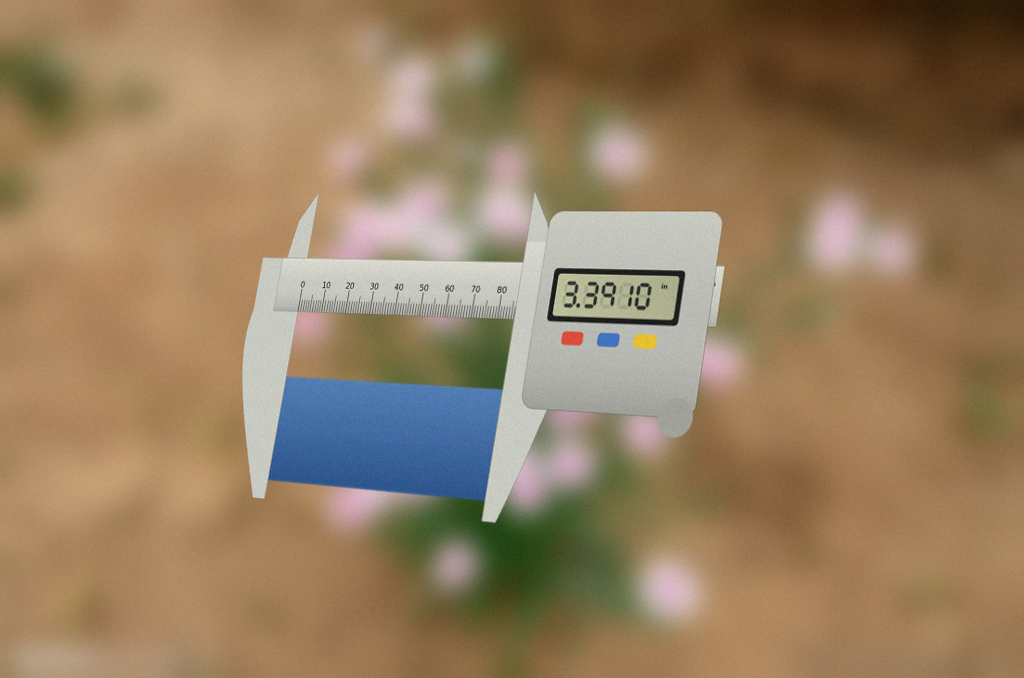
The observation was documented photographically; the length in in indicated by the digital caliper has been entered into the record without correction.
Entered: 3.3910 in
